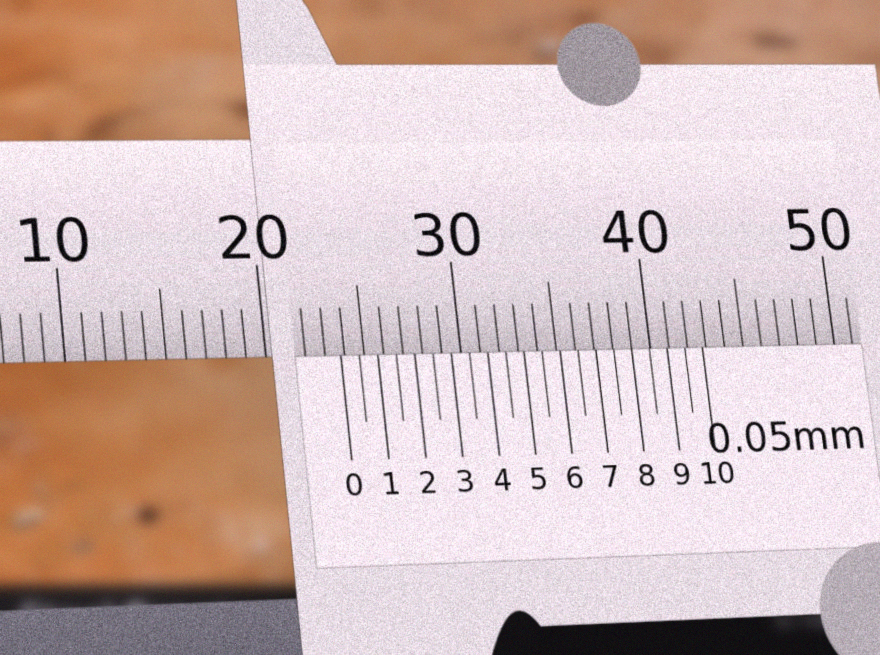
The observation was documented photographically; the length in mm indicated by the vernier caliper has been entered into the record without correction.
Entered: 23.8 mm
